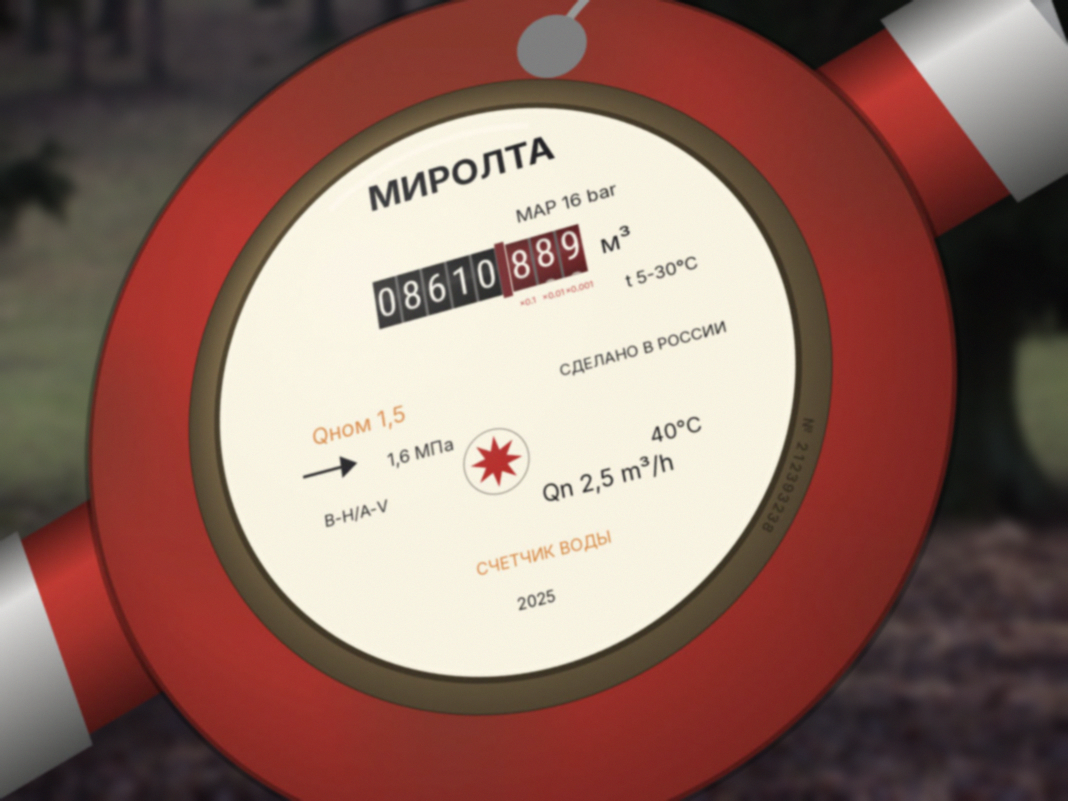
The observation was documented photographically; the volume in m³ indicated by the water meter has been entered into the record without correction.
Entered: 8610.889 m³
